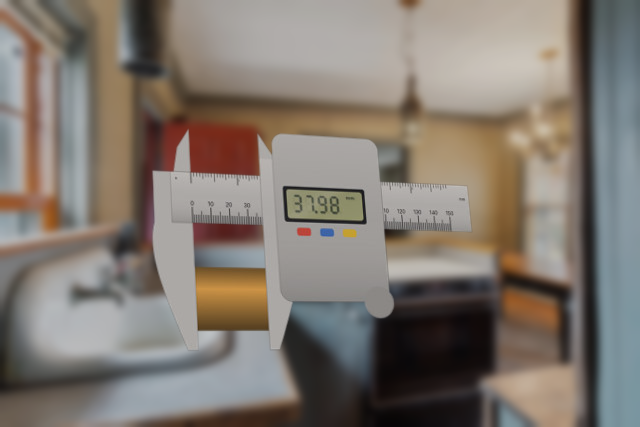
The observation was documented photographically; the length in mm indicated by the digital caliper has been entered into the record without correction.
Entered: 37.98 mm
